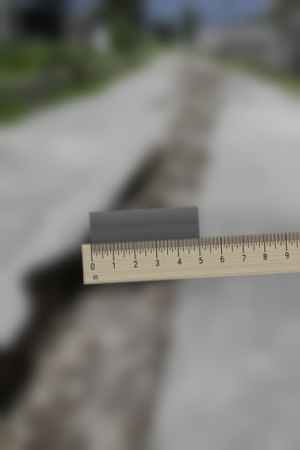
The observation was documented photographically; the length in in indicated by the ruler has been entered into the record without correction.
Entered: 5 in
